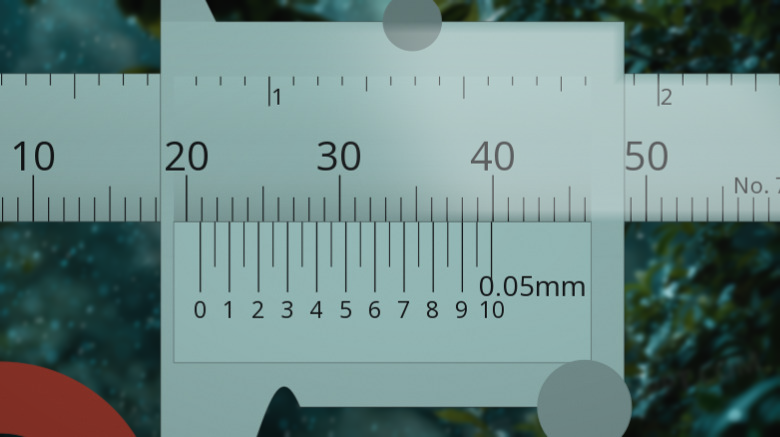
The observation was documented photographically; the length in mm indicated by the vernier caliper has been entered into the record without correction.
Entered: 20.9 mm
